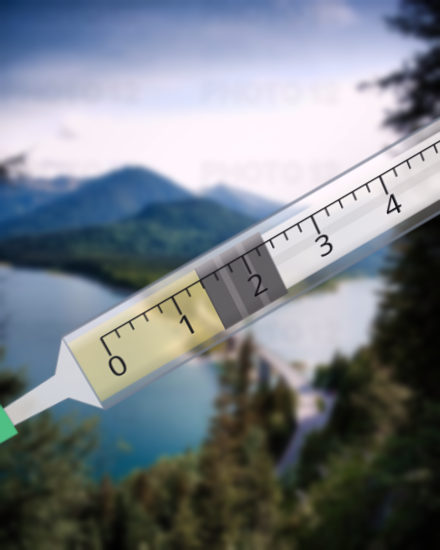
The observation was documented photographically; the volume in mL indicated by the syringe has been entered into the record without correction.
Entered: 1.4 mL
